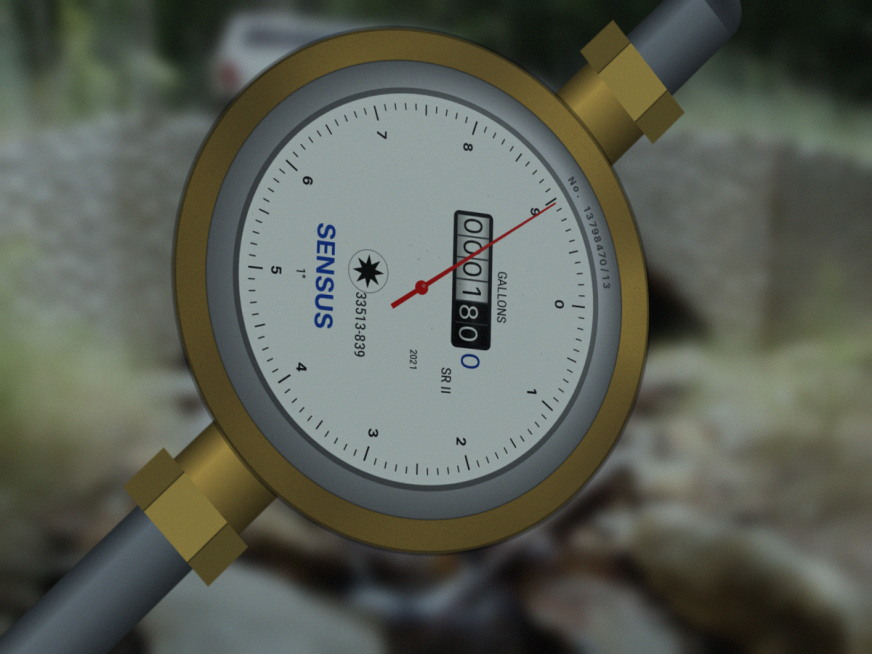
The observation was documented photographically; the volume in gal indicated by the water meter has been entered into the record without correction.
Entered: 1799.0 gal
